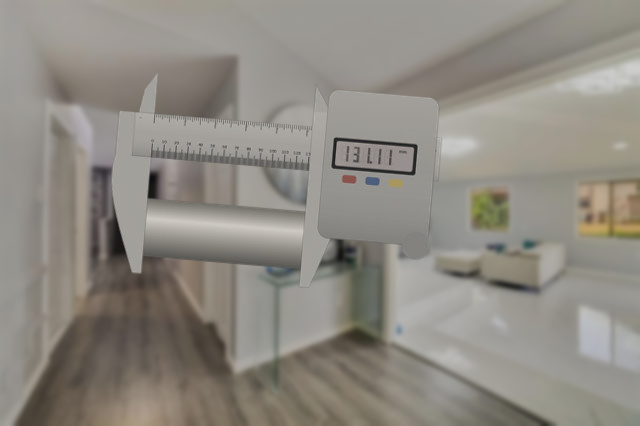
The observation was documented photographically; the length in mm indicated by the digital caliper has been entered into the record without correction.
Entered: 131.11 mm
